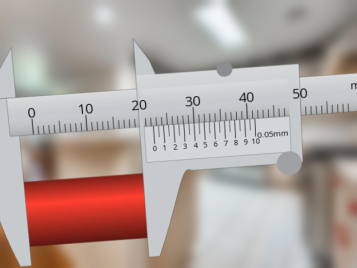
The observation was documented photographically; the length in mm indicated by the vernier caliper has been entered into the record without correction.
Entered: 22.4 mm
